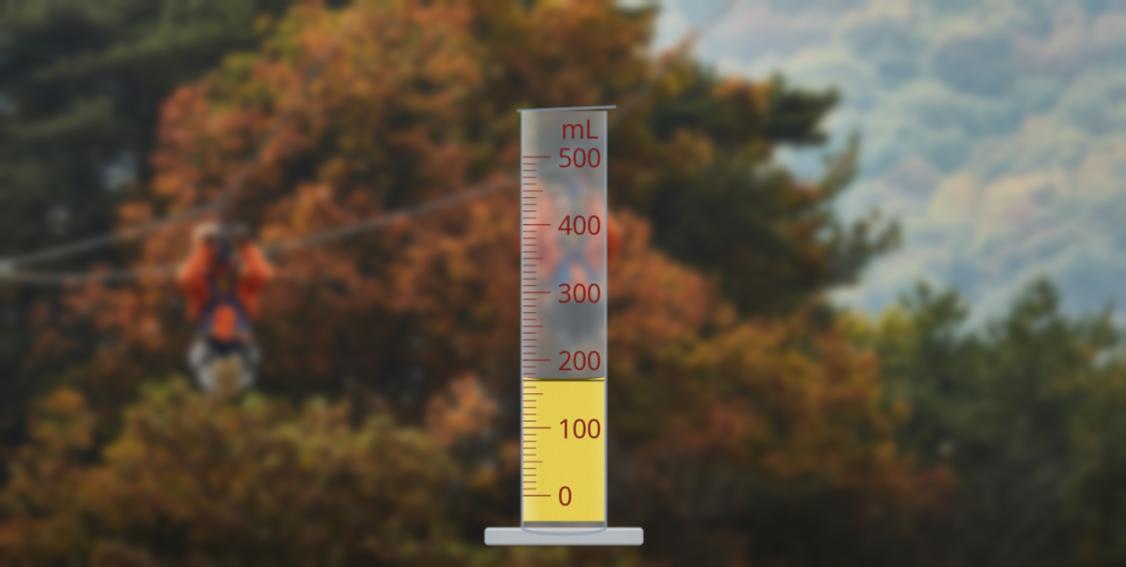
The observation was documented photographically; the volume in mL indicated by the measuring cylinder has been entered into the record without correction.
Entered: 170 mL
